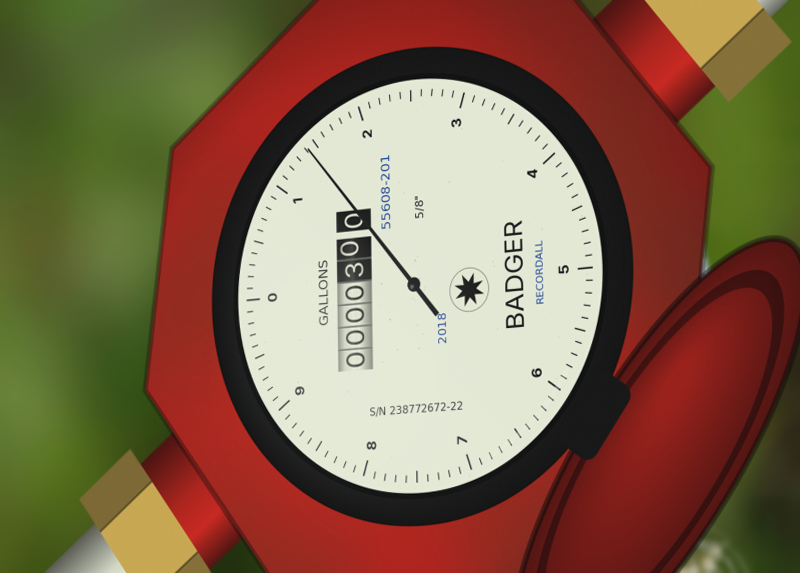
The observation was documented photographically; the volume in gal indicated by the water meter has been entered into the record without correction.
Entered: 301.4 gal
